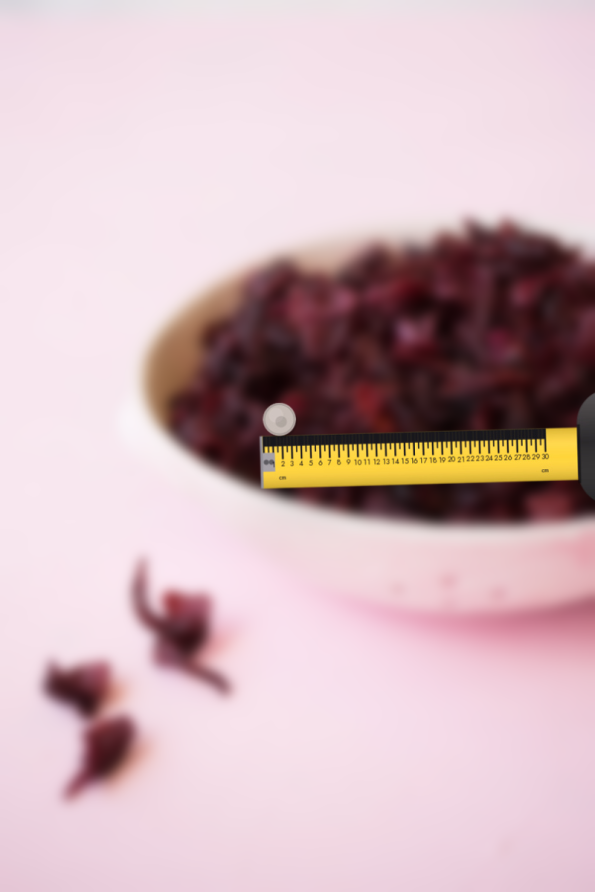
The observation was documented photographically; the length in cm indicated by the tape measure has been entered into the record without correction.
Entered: 3.5 cm
